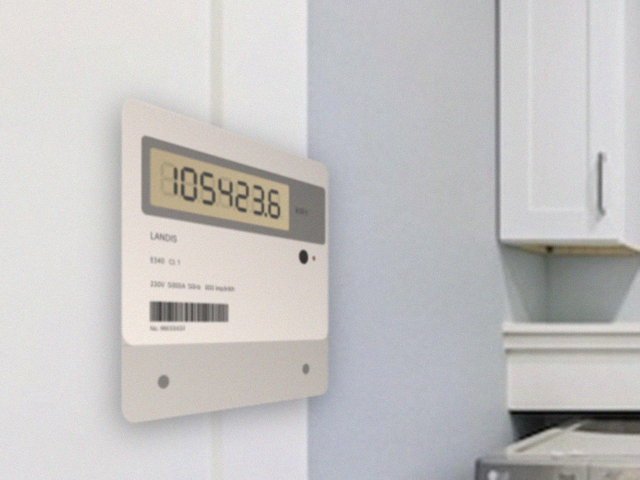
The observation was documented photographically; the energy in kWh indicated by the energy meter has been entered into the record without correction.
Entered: 105423.6 kWh
